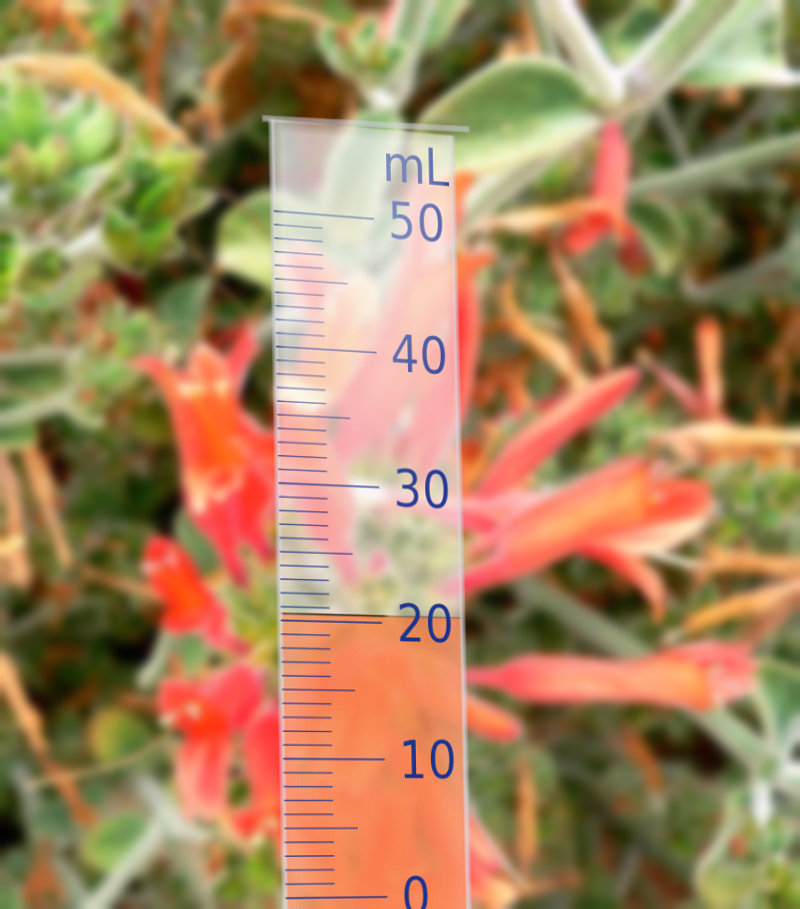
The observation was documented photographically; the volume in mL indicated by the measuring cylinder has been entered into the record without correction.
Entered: 20.5 mL
